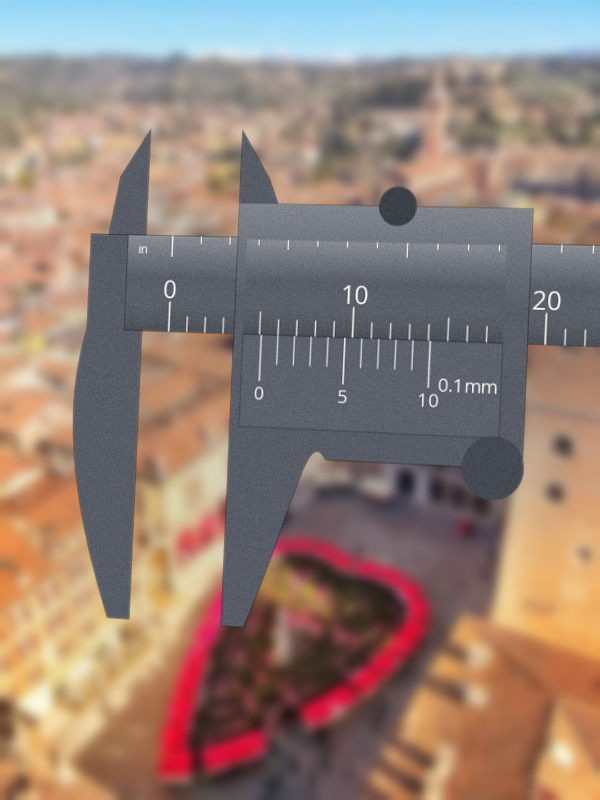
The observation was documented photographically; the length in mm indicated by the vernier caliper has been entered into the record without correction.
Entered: 5.1 mm
